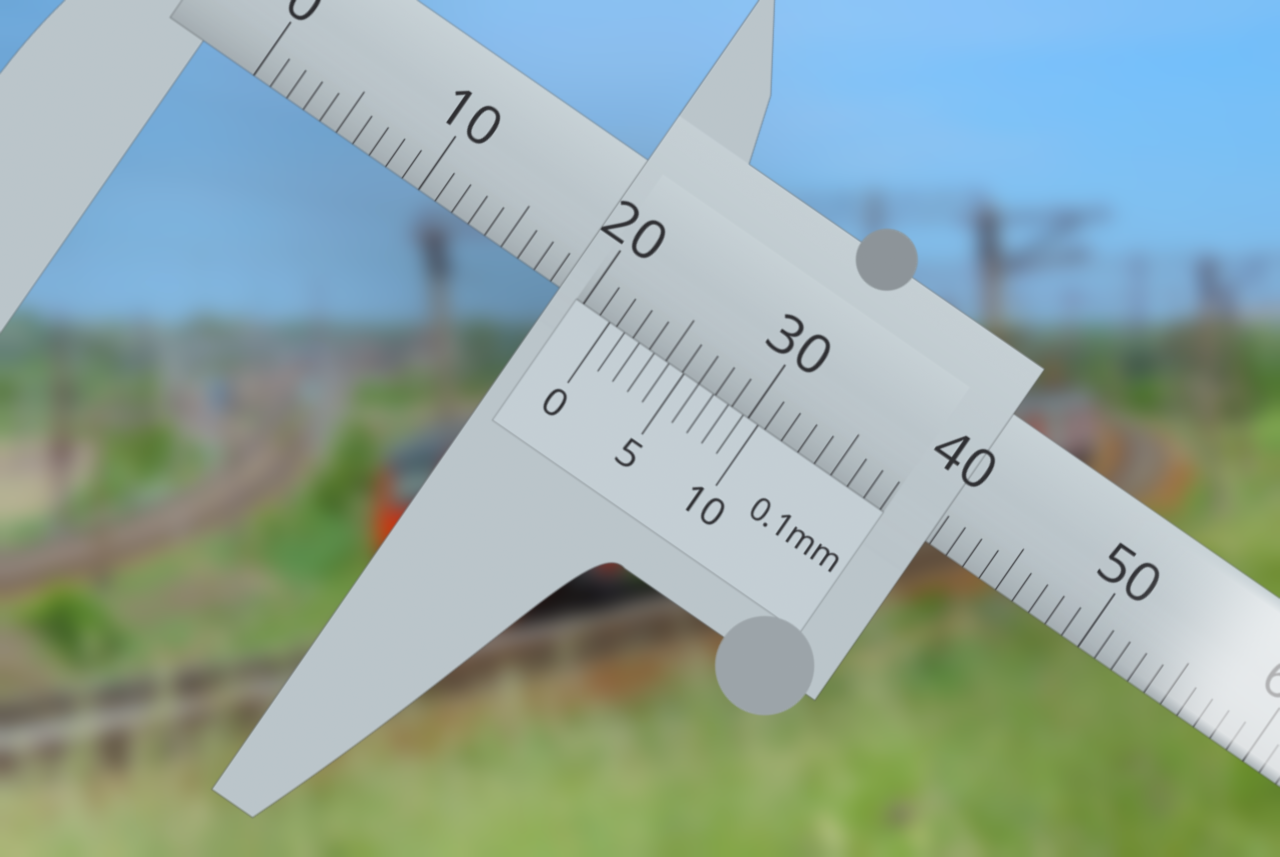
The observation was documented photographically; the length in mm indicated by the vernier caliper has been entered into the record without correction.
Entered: 21.6 mm
